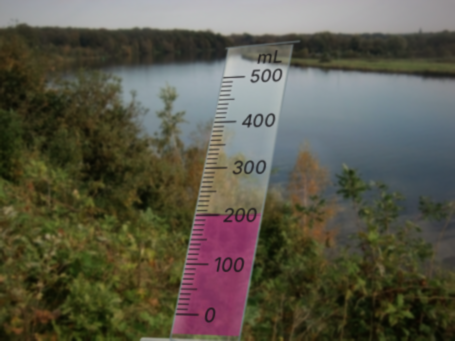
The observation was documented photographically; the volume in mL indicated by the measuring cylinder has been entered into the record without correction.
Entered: 200 mL
